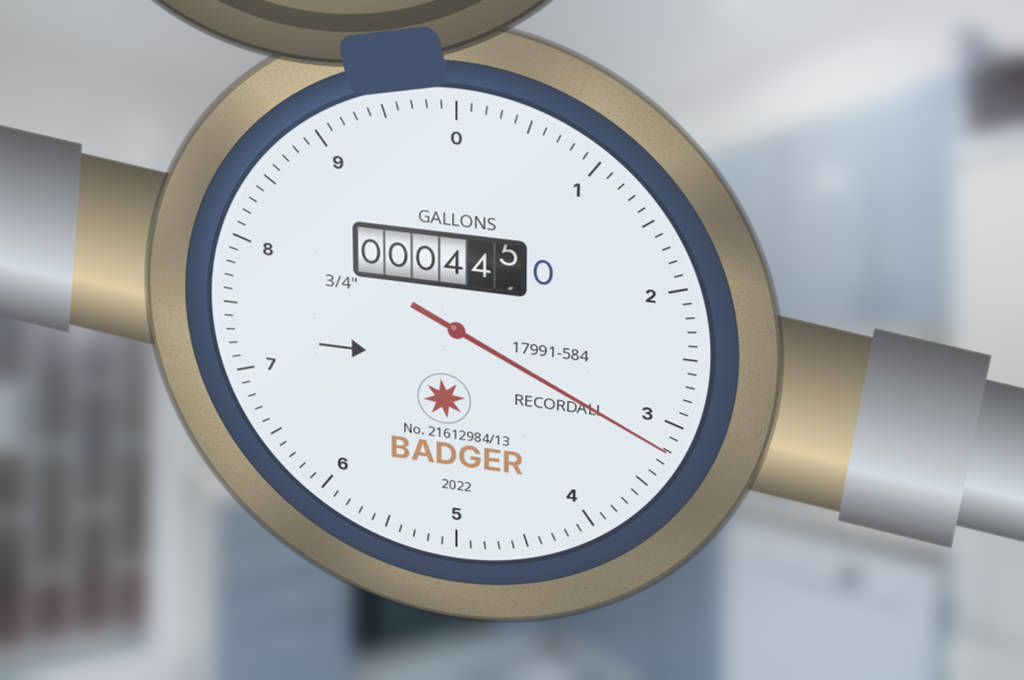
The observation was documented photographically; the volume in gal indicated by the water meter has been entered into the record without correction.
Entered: 4453.2 gal
